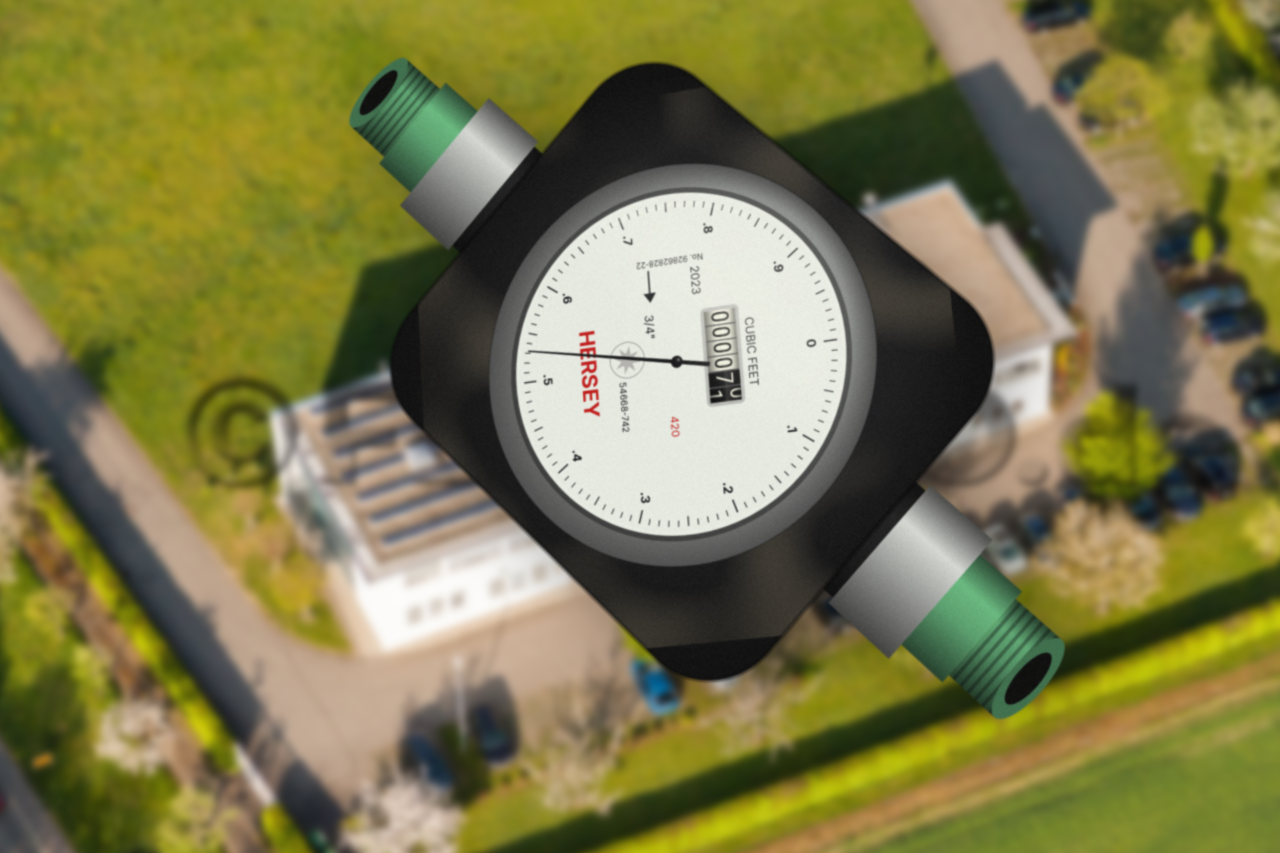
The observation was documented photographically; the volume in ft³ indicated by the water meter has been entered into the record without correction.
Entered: 70.53 ft³
